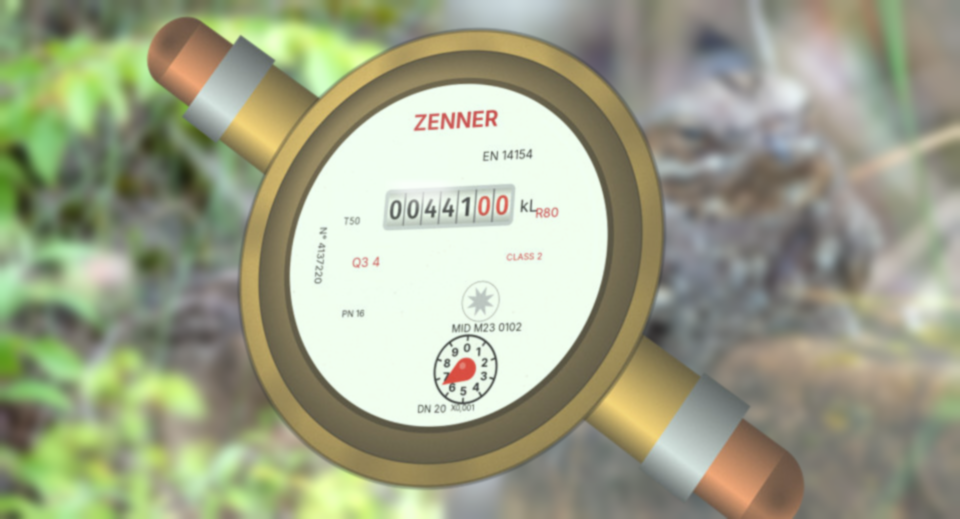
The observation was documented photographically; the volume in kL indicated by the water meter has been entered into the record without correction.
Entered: 441.006 kL
